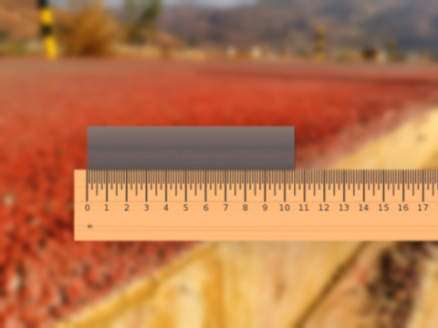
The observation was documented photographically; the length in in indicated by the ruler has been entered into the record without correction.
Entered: 10.5 in
